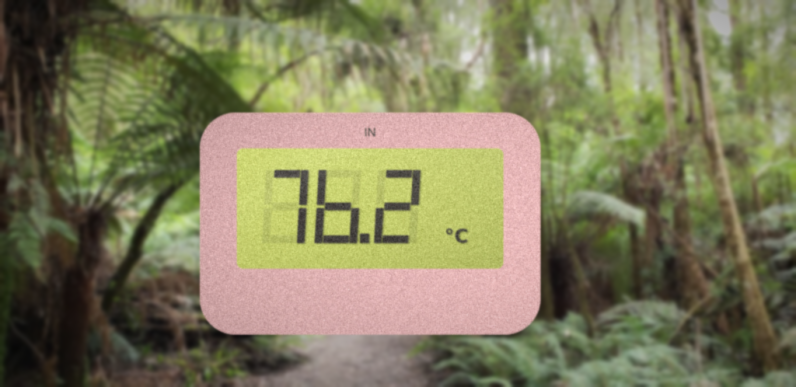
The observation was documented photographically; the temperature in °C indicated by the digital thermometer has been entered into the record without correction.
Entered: 76.2 °C
